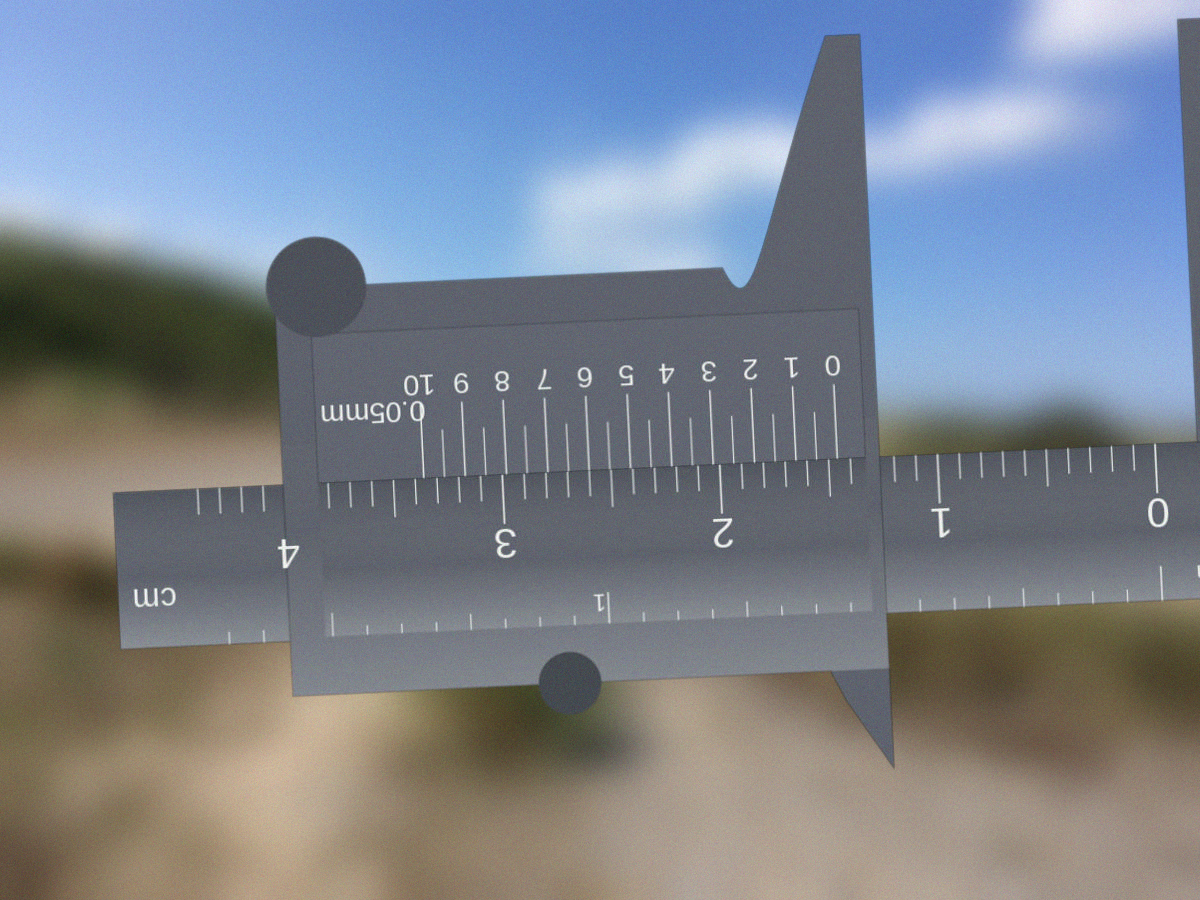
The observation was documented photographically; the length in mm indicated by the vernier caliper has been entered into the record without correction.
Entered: 14.6 mm
